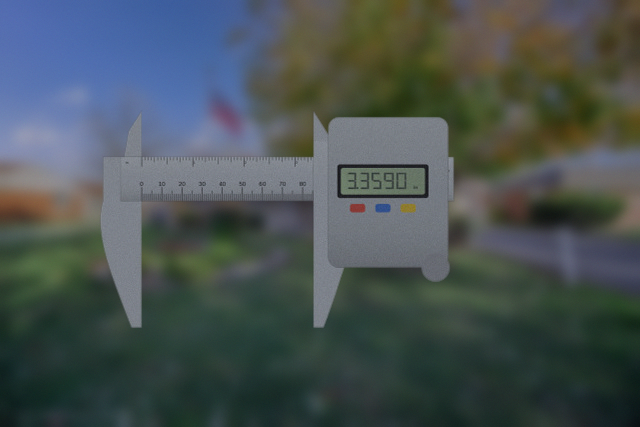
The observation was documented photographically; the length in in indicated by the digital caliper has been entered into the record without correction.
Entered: 3.3590 in
